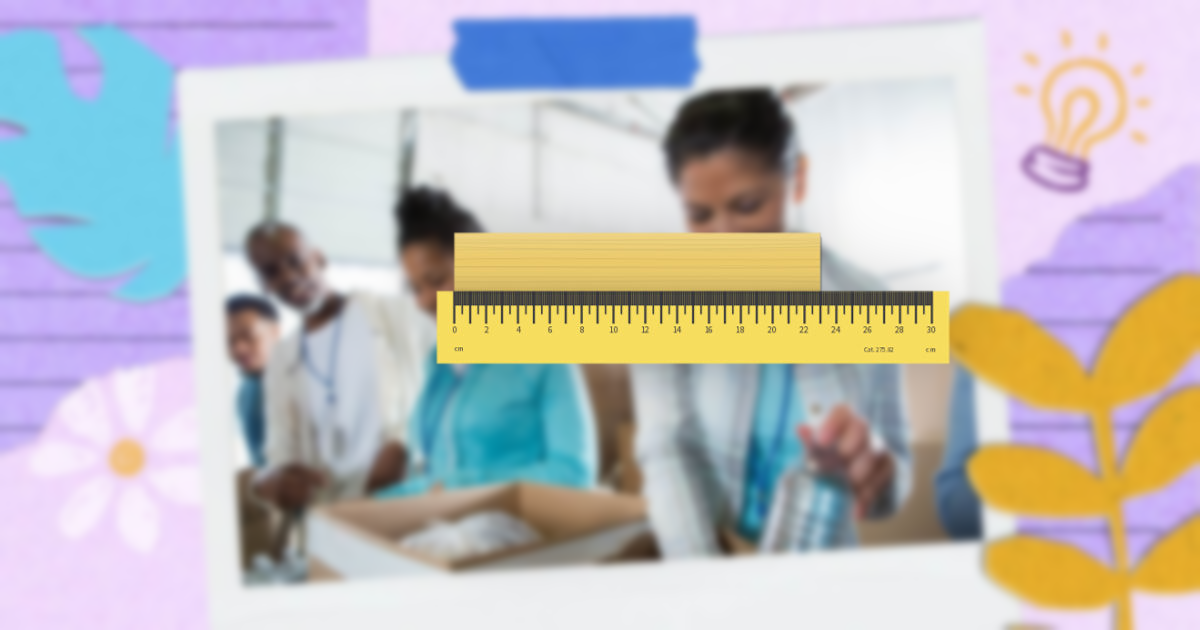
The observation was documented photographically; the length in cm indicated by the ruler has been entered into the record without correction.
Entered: 23 cm
